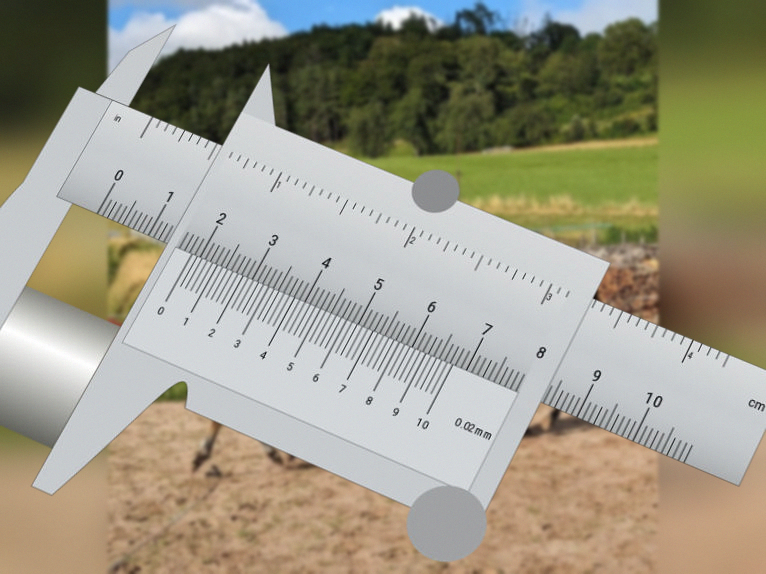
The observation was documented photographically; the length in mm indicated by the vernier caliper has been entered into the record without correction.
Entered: 18.5 mm
